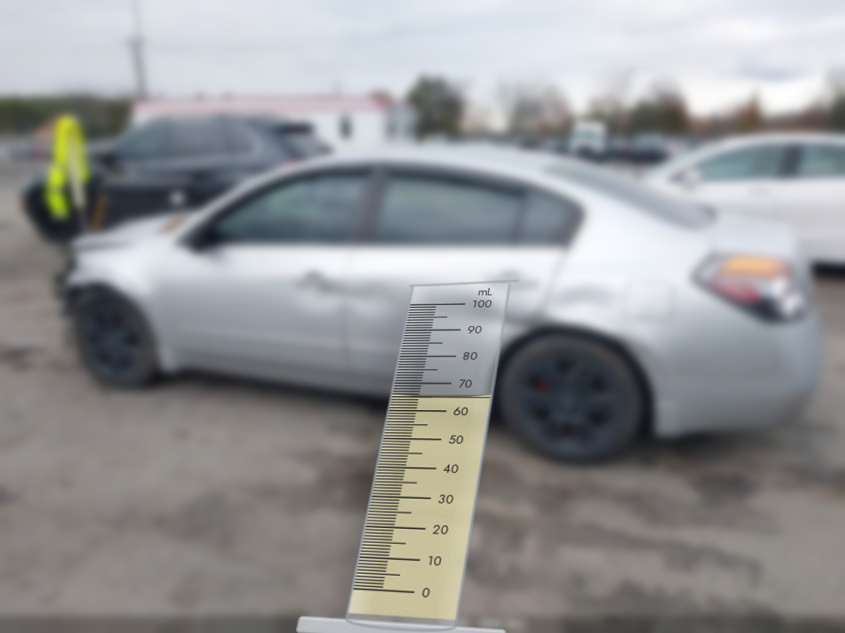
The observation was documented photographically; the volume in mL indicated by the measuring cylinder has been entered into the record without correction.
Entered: 65 mL
